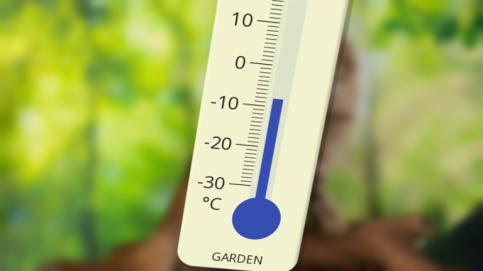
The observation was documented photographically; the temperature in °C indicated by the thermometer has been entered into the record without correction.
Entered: -8 °C
